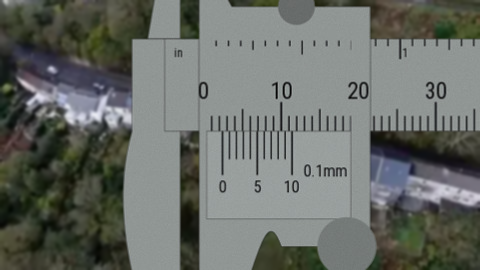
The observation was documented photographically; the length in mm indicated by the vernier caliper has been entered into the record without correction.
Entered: 2.4 mm
